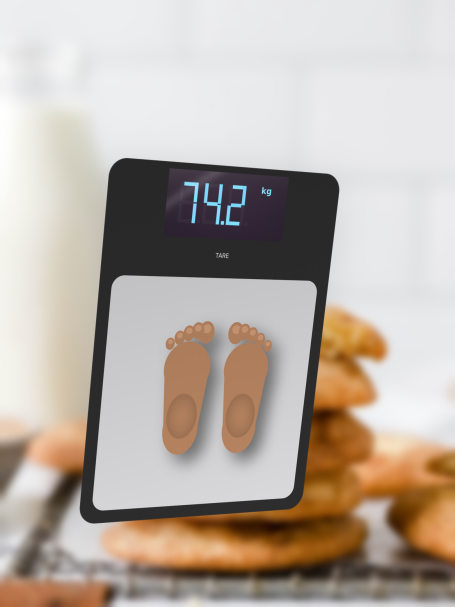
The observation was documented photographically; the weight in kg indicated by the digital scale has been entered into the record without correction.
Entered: 74.2 kg
